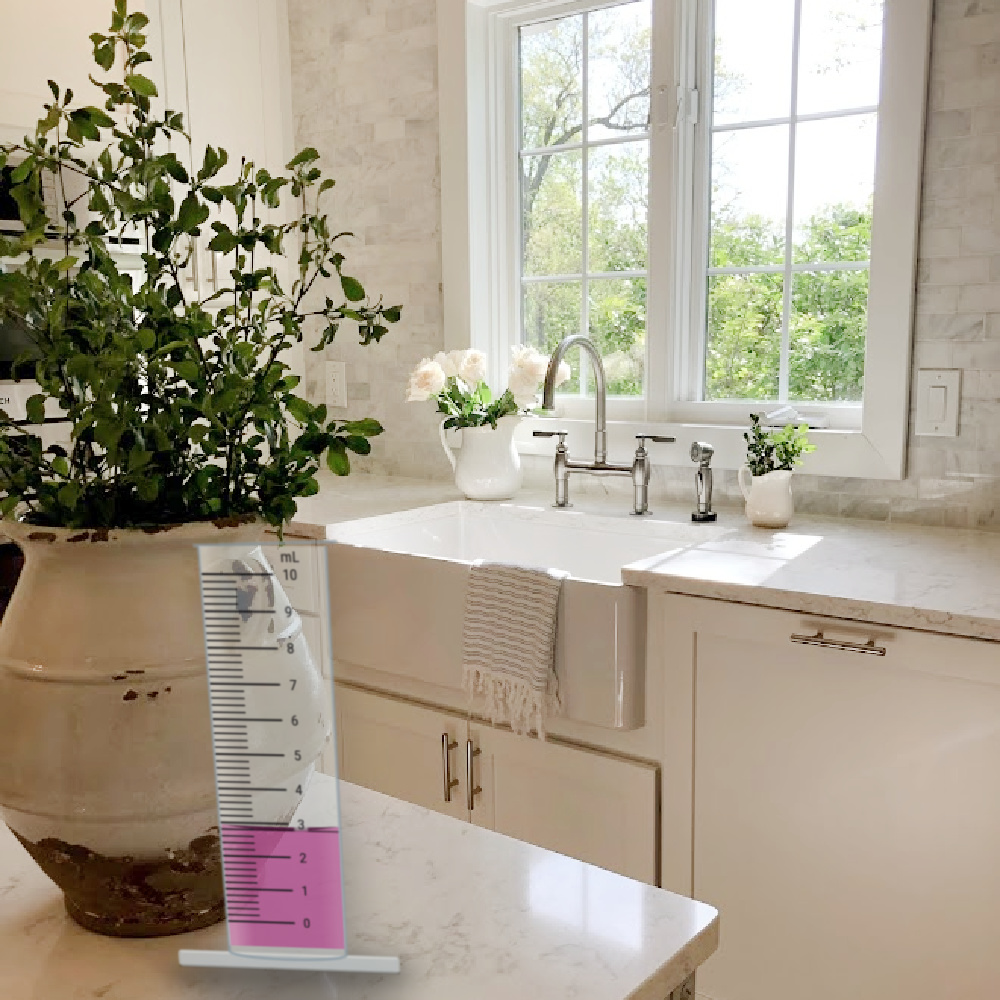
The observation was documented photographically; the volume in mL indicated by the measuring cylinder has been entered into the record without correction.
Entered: 2.8 mL
